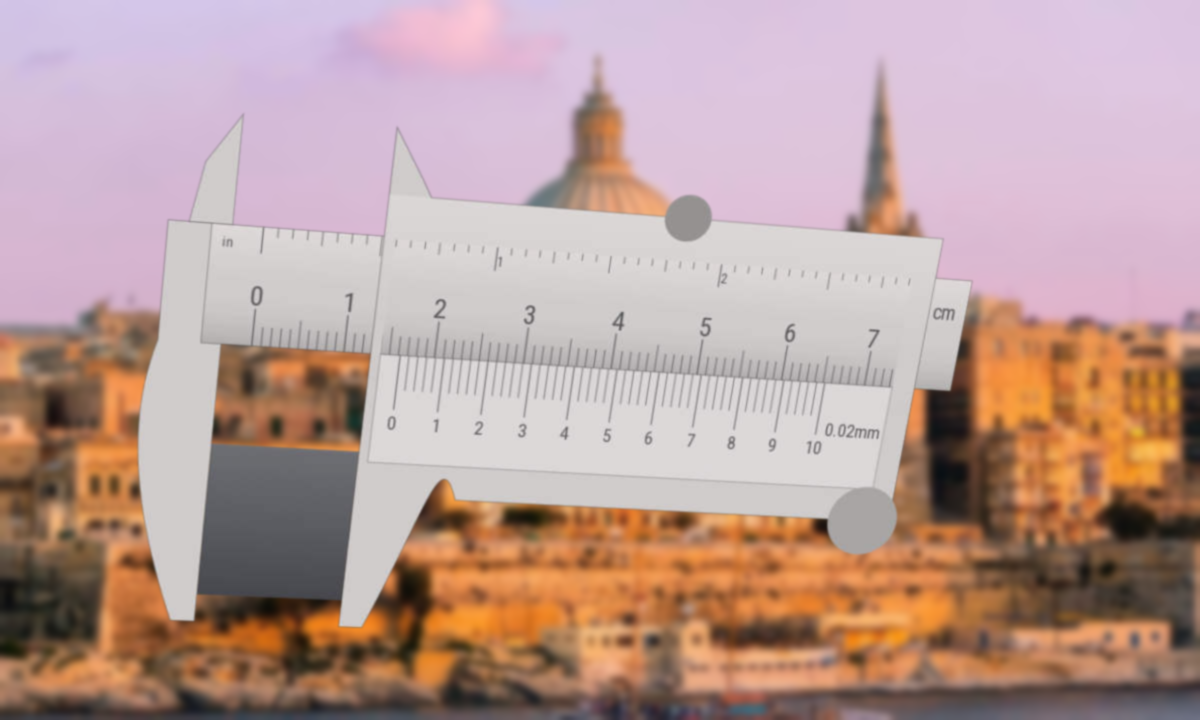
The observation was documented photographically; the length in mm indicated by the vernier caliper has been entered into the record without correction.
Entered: 16.2 mm
